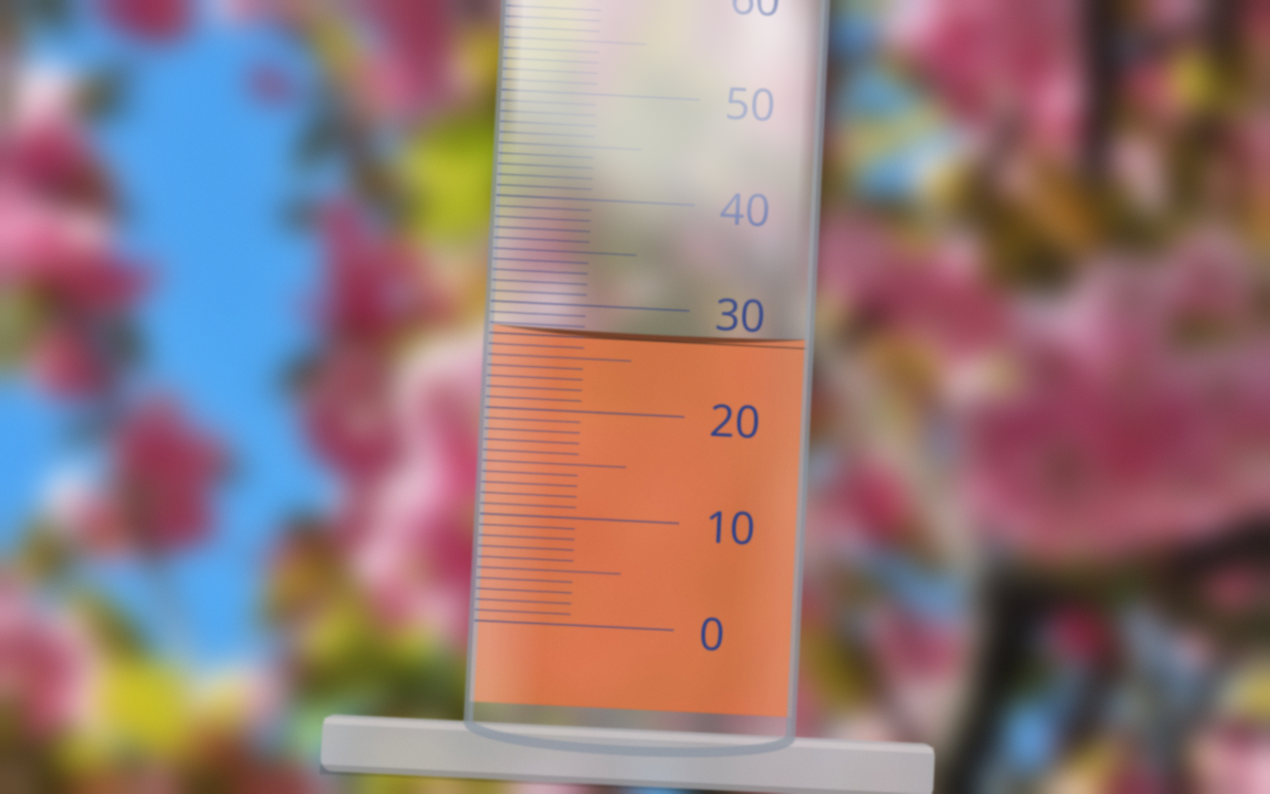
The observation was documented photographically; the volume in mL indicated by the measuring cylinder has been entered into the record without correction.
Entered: 27 mL
